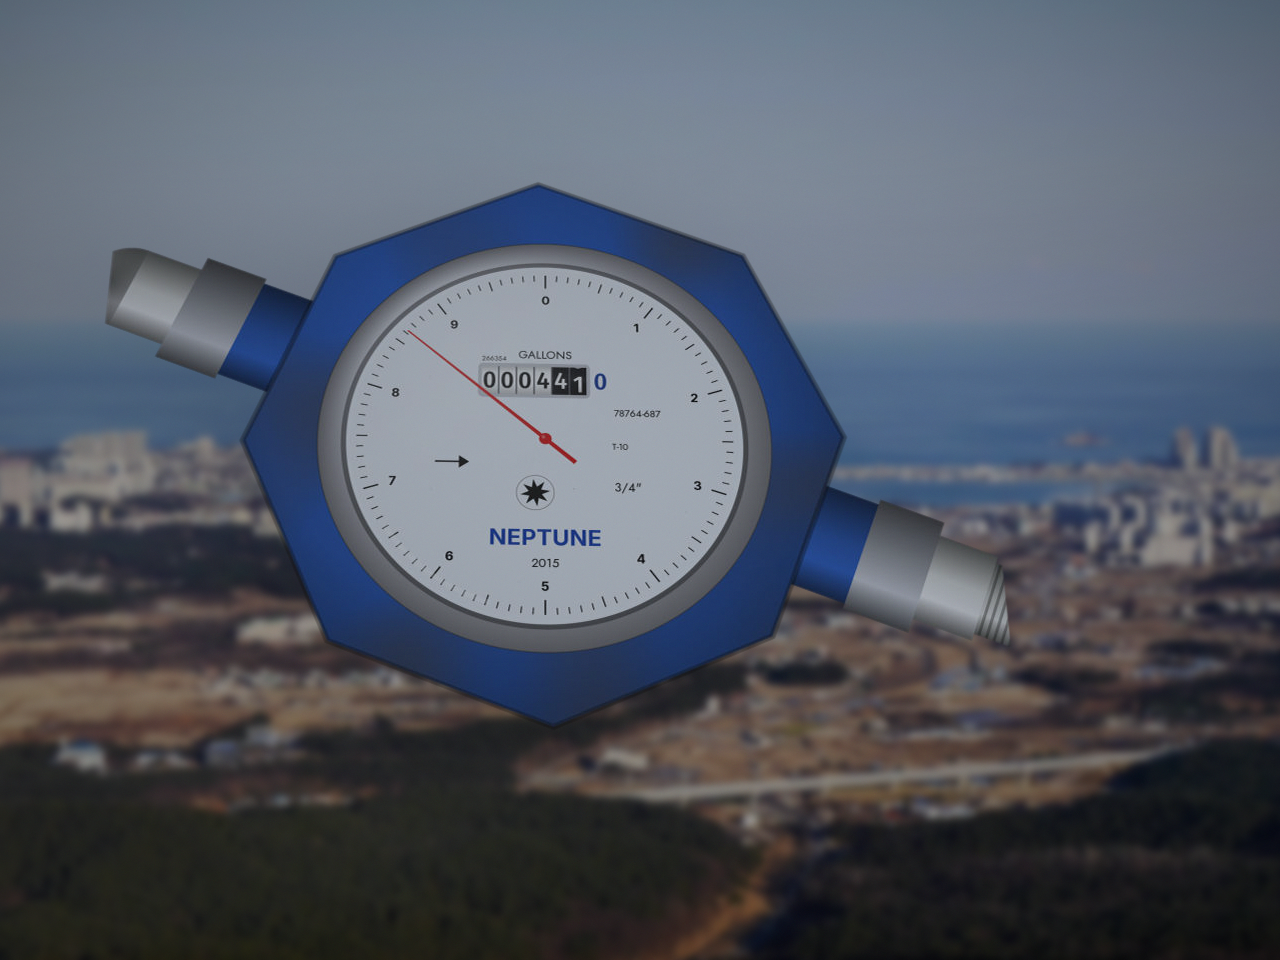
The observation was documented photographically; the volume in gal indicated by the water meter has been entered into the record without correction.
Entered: 4408.6 gal
